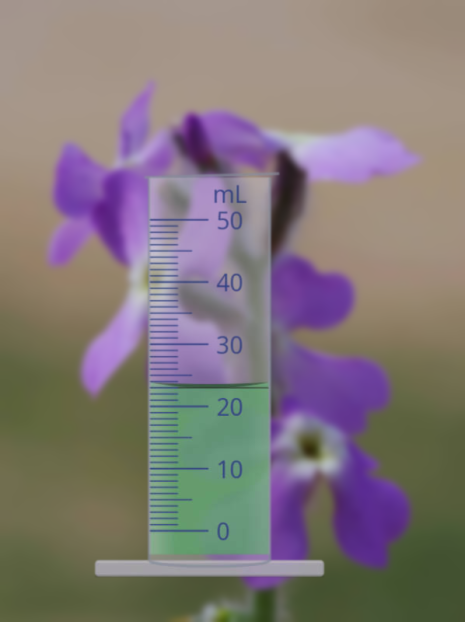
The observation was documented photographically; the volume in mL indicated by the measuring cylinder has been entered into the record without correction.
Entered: 23 mL
